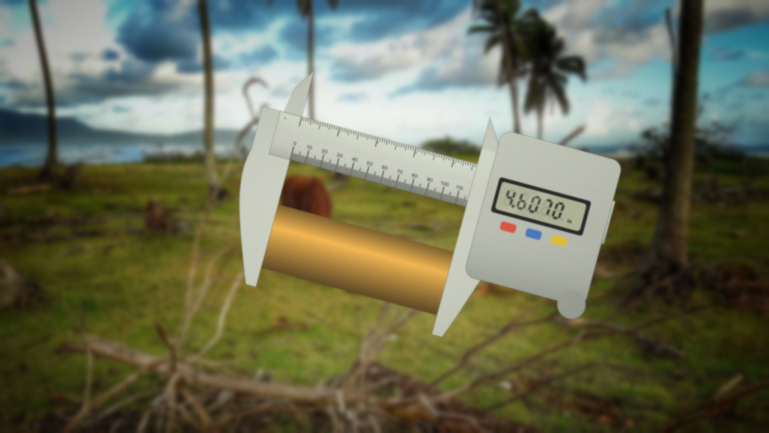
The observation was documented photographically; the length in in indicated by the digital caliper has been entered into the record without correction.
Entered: 4.6070 in
